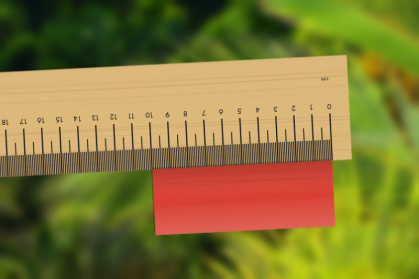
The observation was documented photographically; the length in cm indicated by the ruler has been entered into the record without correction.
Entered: 10 cm
